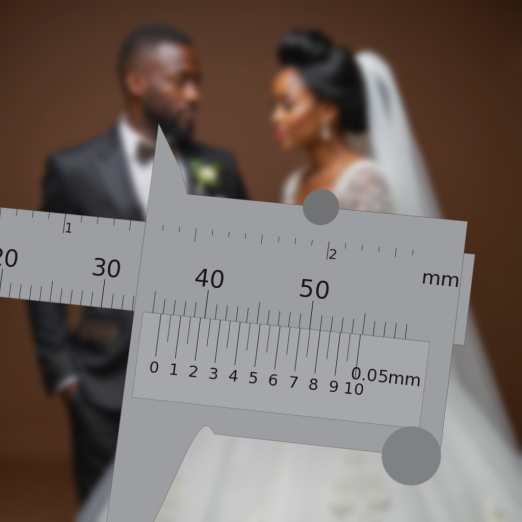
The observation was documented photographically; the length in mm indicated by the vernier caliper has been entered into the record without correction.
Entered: 35.8 mm
